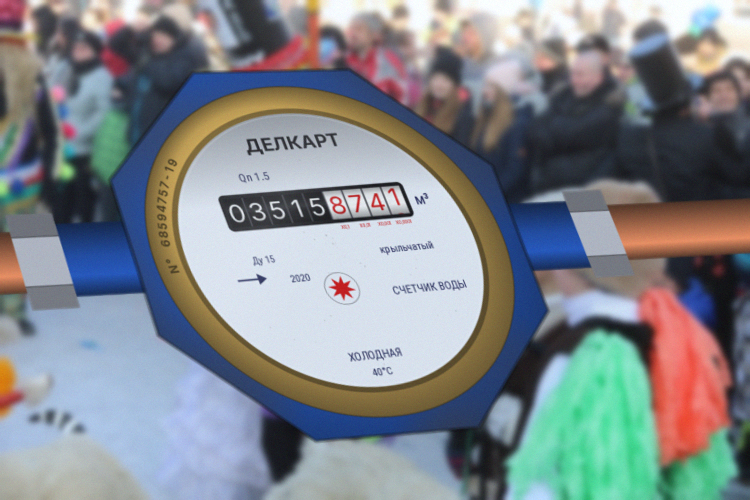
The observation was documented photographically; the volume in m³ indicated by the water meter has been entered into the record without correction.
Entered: 3515.8741 m³
